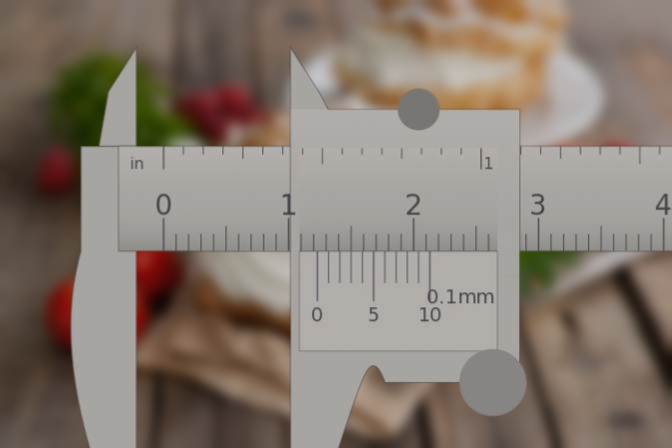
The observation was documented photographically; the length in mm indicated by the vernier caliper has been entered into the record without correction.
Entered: 12.3 mm
